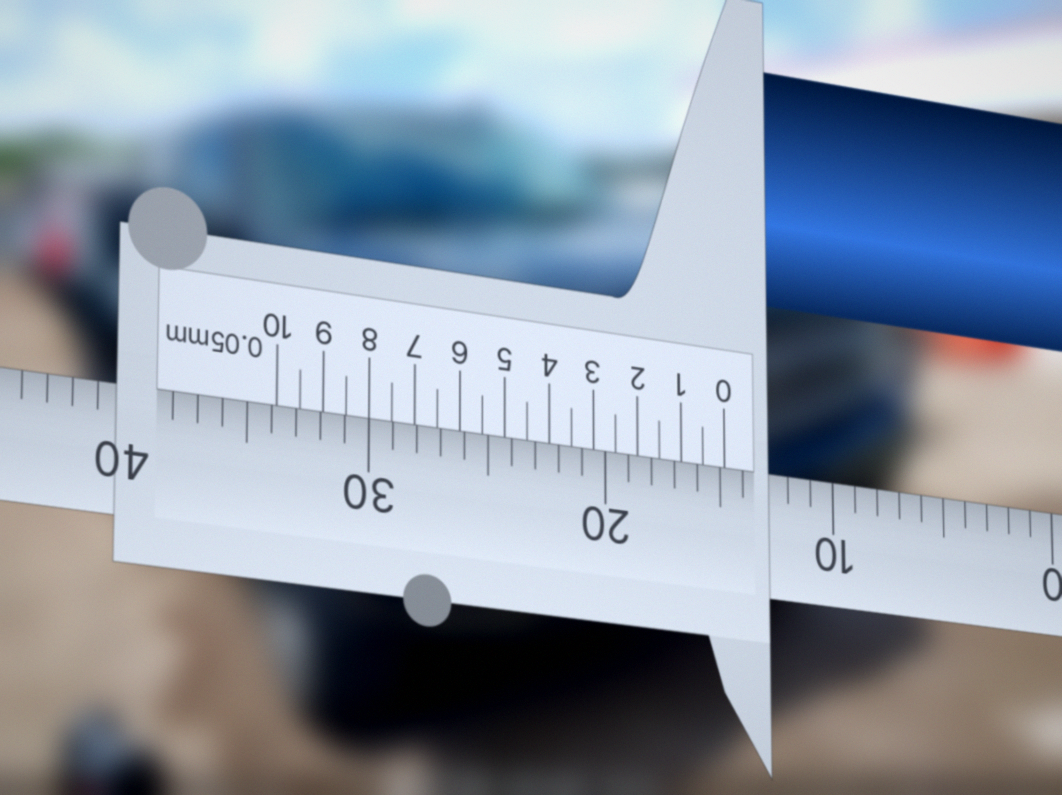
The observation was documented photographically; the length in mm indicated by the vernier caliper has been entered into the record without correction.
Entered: 14.8 mm
